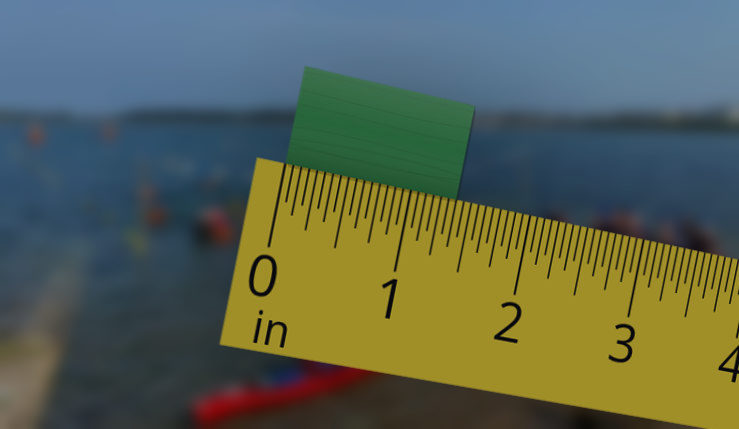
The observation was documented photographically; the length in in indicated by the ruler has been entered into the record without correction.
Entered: 1.375 in
